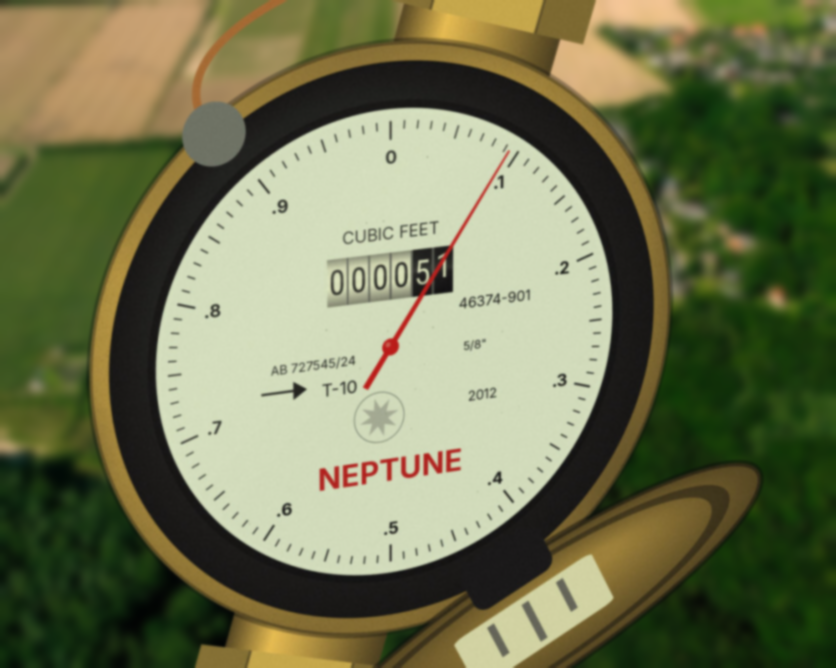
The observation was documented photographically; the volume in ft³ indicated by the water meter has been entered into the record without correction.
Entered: 51.09 ft³
